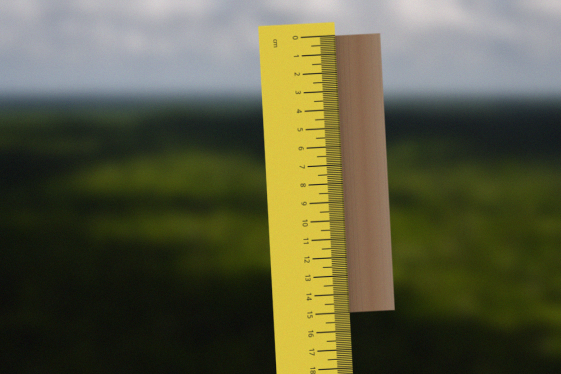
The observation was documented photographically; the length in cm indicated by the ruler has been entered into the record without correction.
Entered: 15 cm
